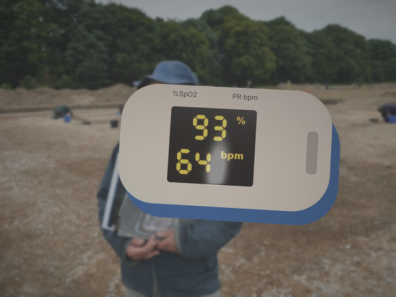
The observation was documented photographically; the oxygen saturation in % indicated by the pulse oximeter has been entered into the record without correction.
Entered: 93 %
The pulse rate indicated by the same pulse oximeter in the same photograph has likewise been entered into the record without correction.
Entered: 64 bpm
